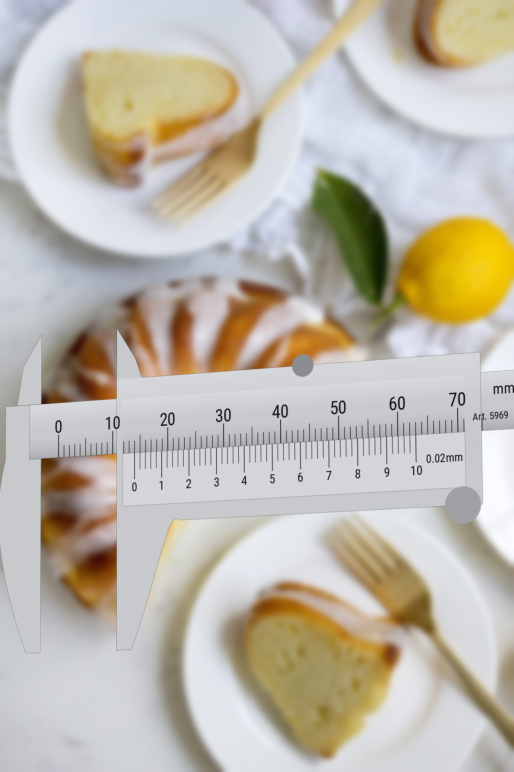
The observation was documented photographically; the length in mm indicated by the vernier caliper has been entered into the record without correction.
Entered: 14.0 mm
